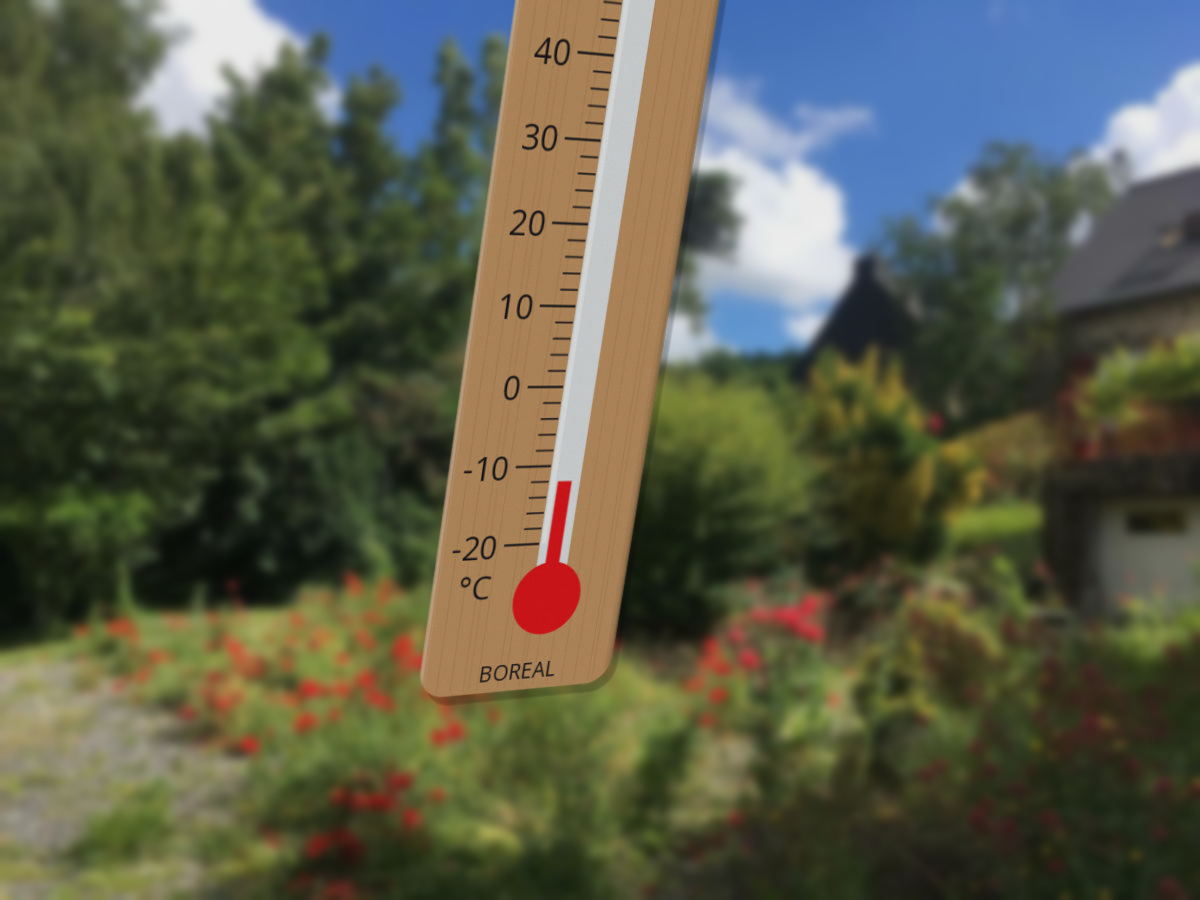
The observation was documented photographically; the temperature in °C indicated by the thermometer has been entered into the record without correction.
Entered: -12 °C
